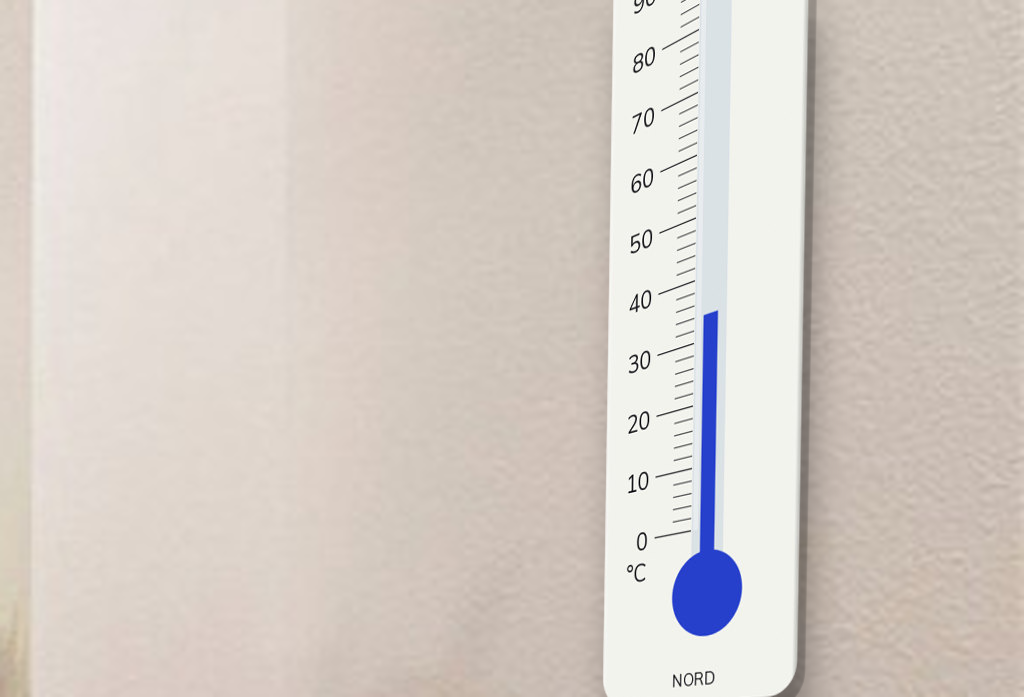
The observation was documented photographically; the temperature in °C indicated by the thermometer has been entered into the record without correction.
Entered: 34 °C
